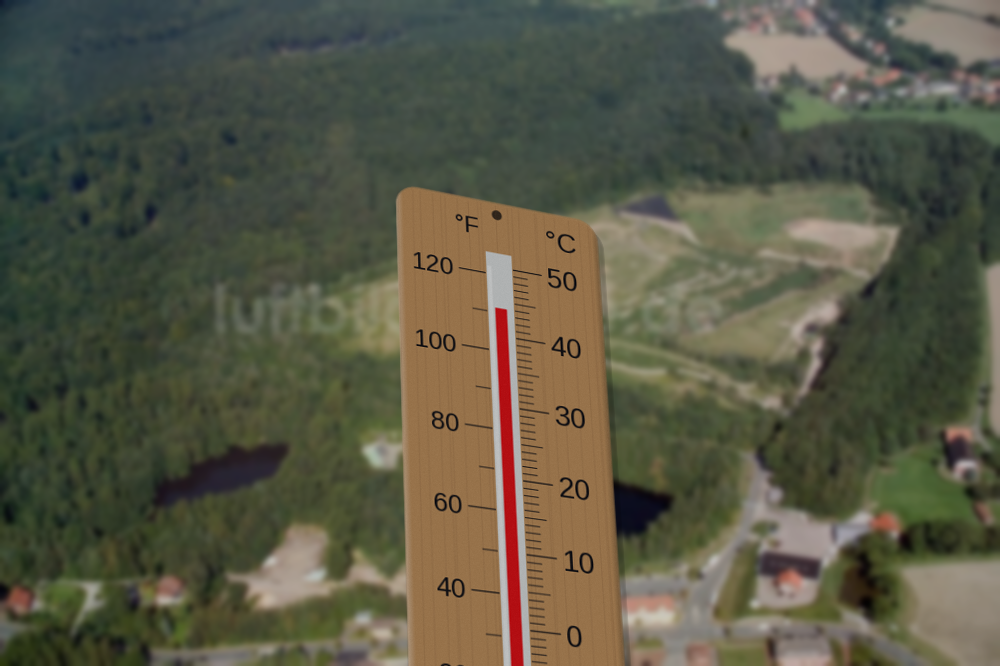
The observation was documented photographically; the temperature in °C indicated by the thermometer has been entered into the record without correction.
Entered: 44 °C
